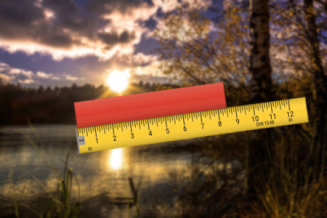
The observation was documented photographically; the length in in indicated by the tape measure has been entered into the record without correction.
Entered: 8.5 in
